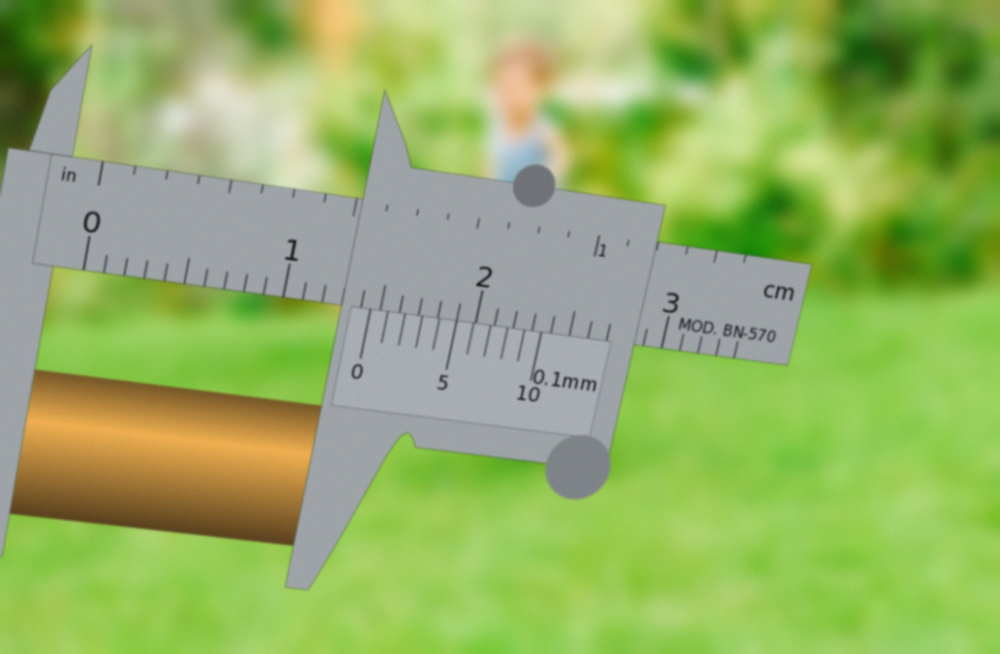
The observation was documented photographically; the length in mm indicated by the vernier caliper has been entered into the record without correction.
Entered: 14.5 mm
